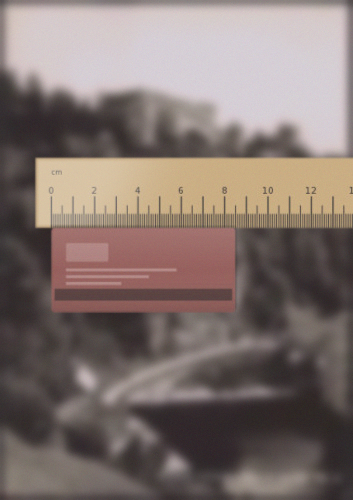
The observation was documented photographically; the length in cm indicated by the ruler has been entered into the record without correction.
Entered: 8.5 cm
